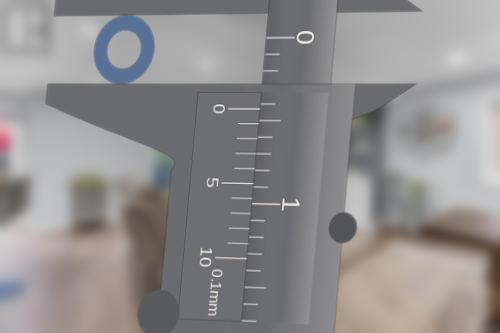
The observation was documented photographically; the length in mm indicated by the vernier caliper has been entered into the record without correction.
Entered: 4.3 mm
